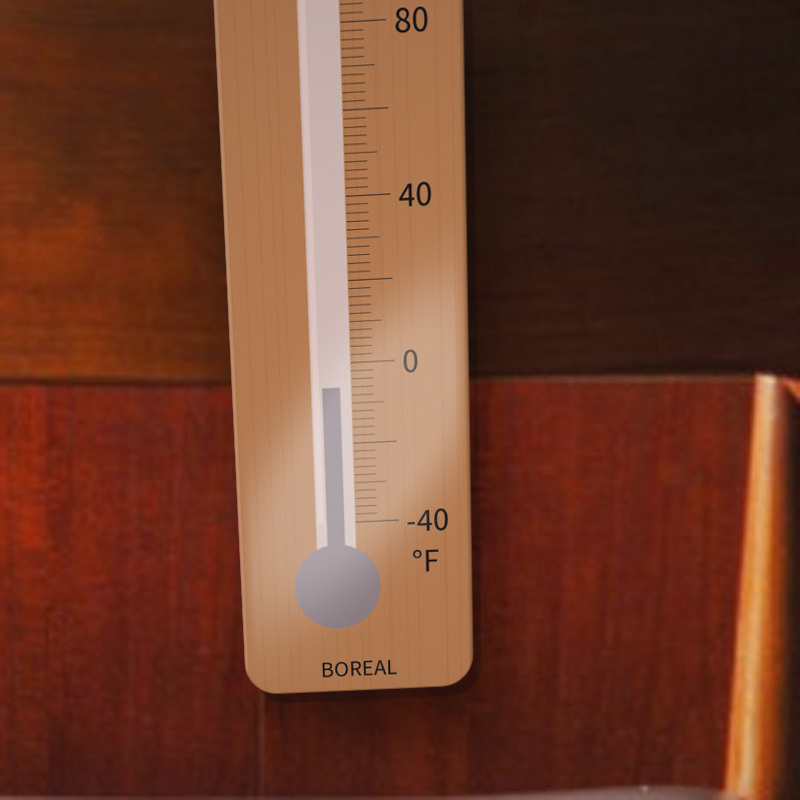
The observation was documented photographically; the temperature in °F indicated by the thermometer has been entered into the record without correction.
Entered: -6 °F
